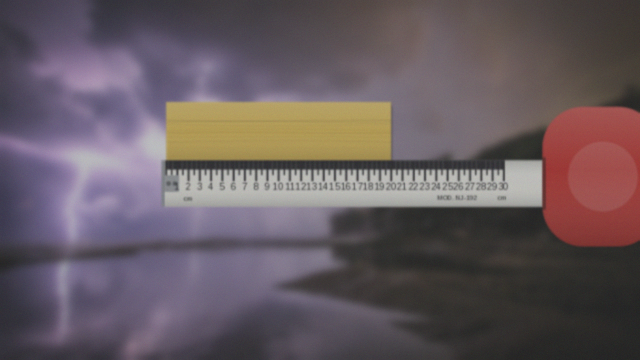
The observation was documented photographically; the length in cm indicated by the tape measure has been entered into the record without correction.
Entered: 20 cm
